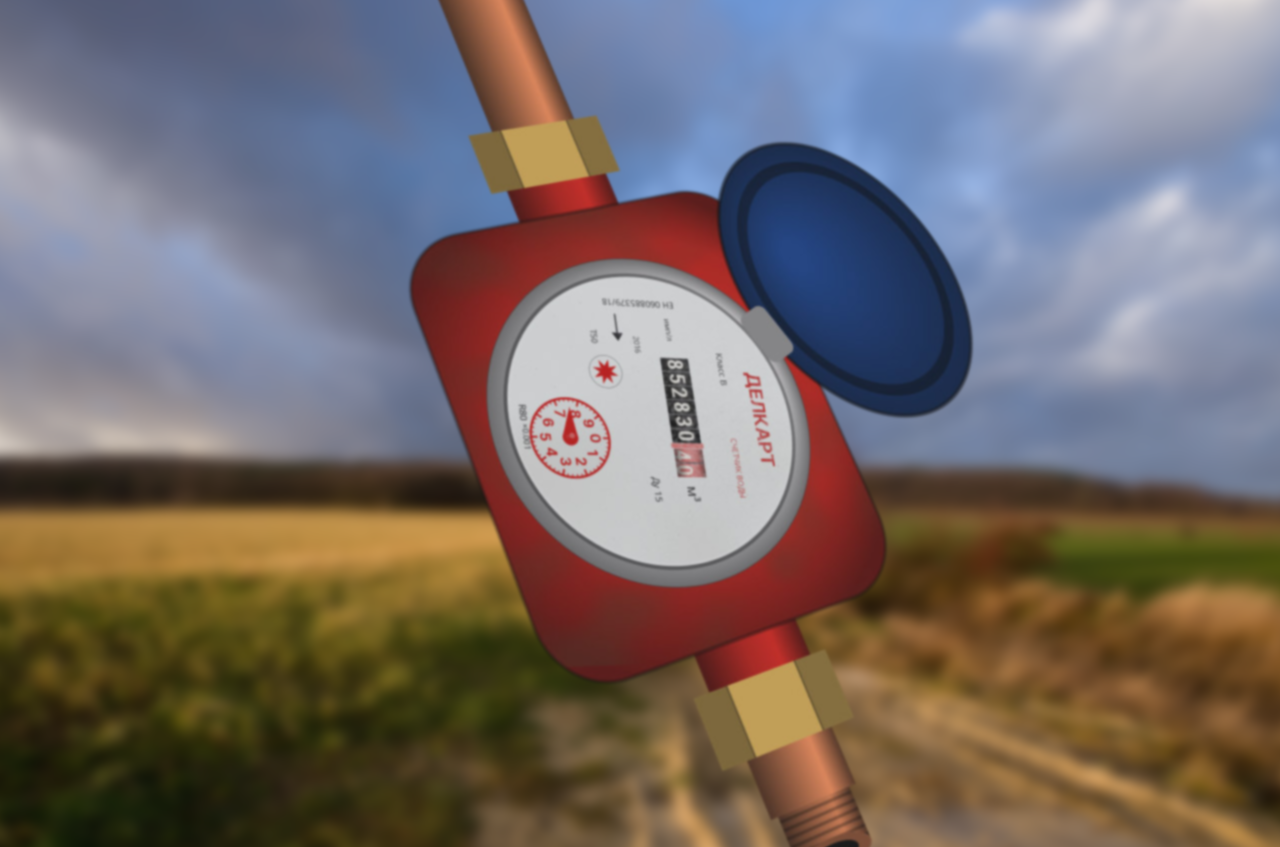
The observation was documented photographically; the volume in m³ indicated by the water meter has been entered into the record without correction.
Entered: 852830.397 m³
